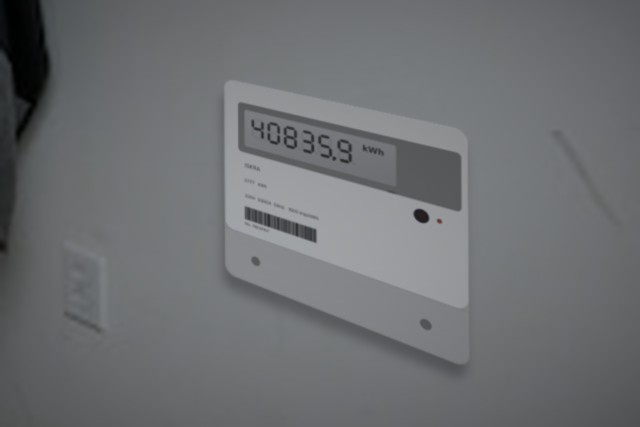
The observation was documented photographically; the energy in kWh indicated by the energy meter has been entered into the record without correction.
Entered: 40835.9 kWh
